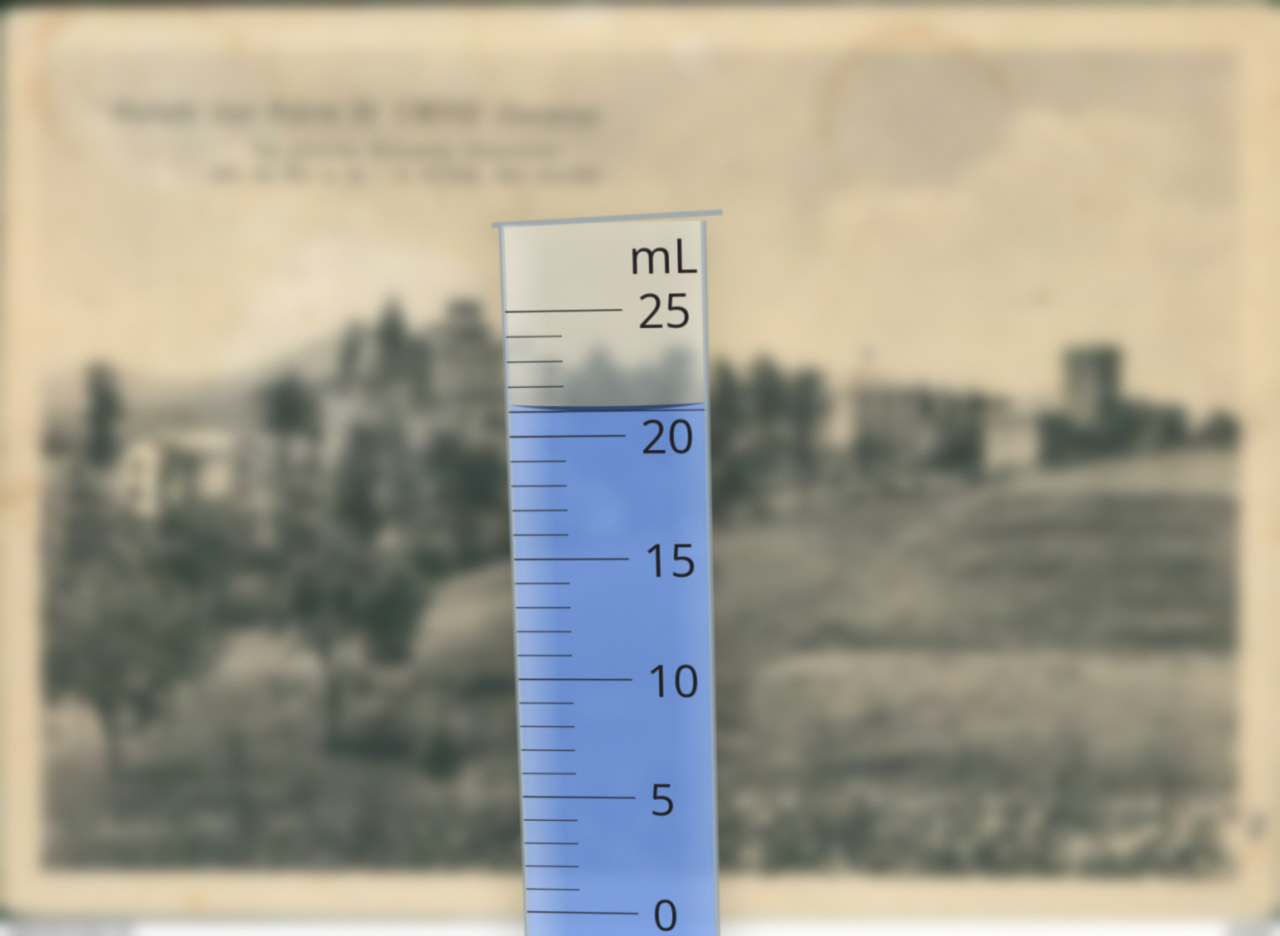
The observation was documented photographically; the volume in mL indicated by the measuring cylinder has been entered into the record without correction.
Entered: 21 mL
